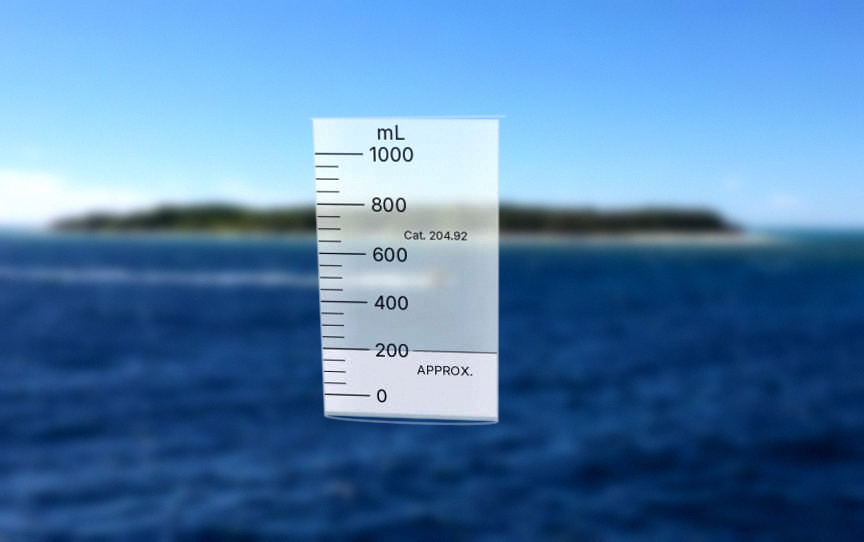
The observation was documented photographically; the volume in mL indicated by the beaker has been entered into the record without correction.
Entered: 200 mL
